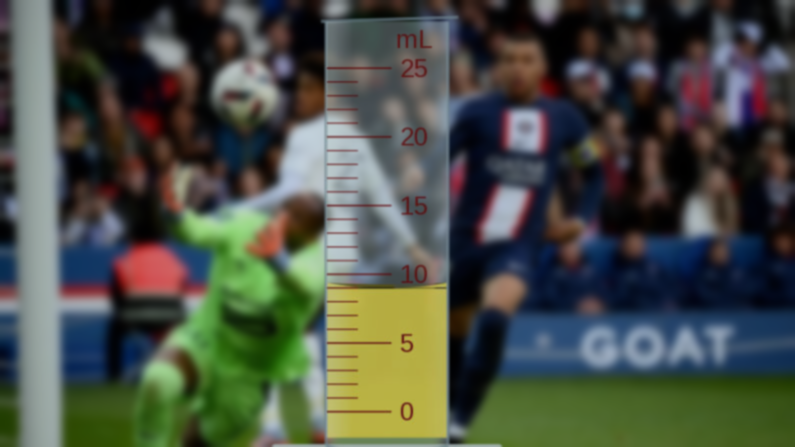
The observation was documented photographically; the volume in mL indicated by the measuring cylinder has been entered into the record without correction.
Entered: 9 mL
